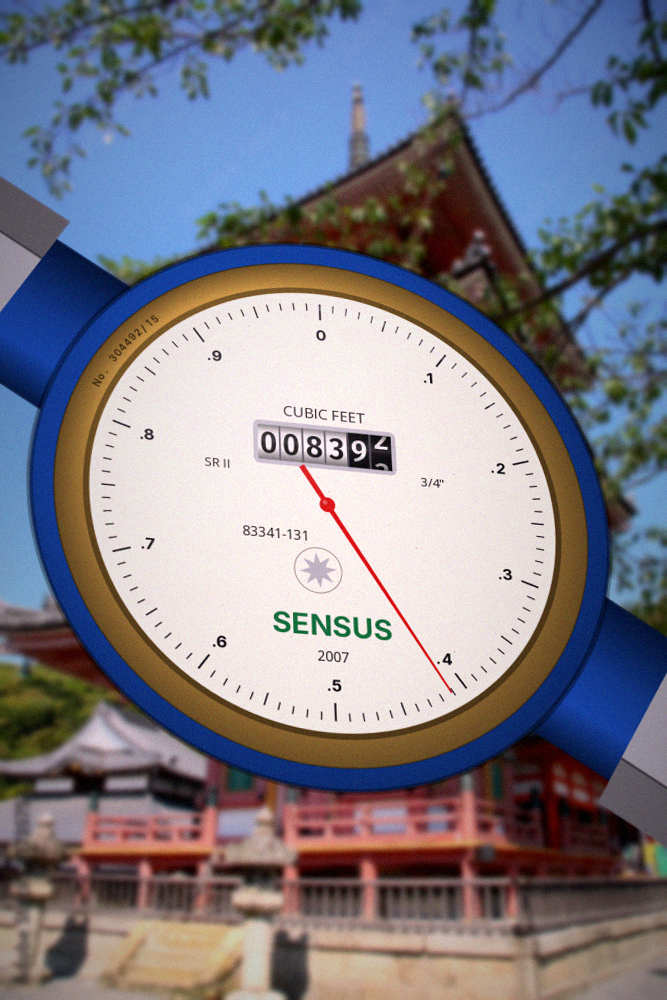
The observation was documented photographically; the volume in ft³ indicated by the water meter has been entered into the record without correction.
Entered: 8392.41 ft³
